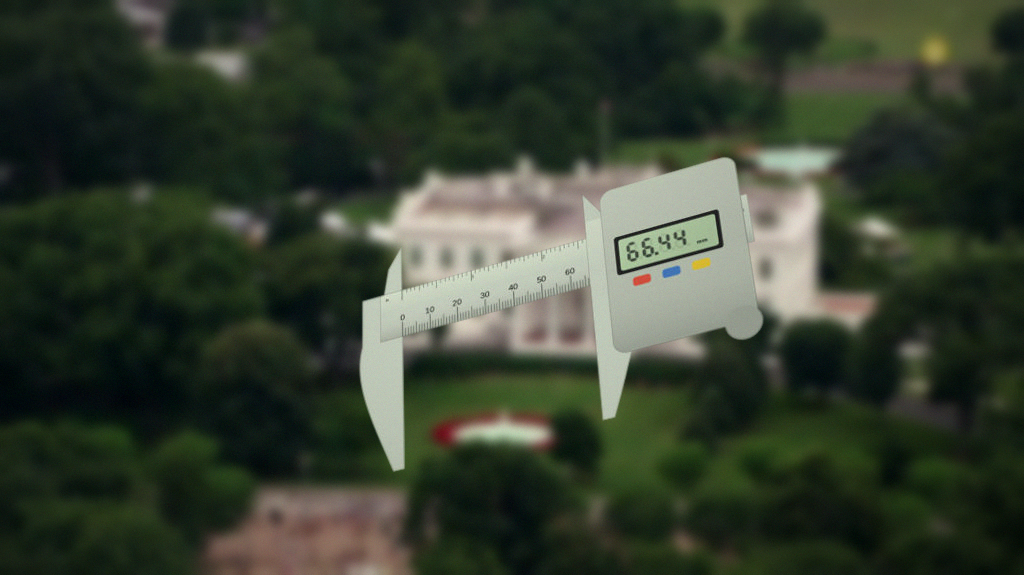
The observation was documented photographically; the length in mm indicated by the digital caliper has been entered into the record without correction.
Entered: 66.44 mm
